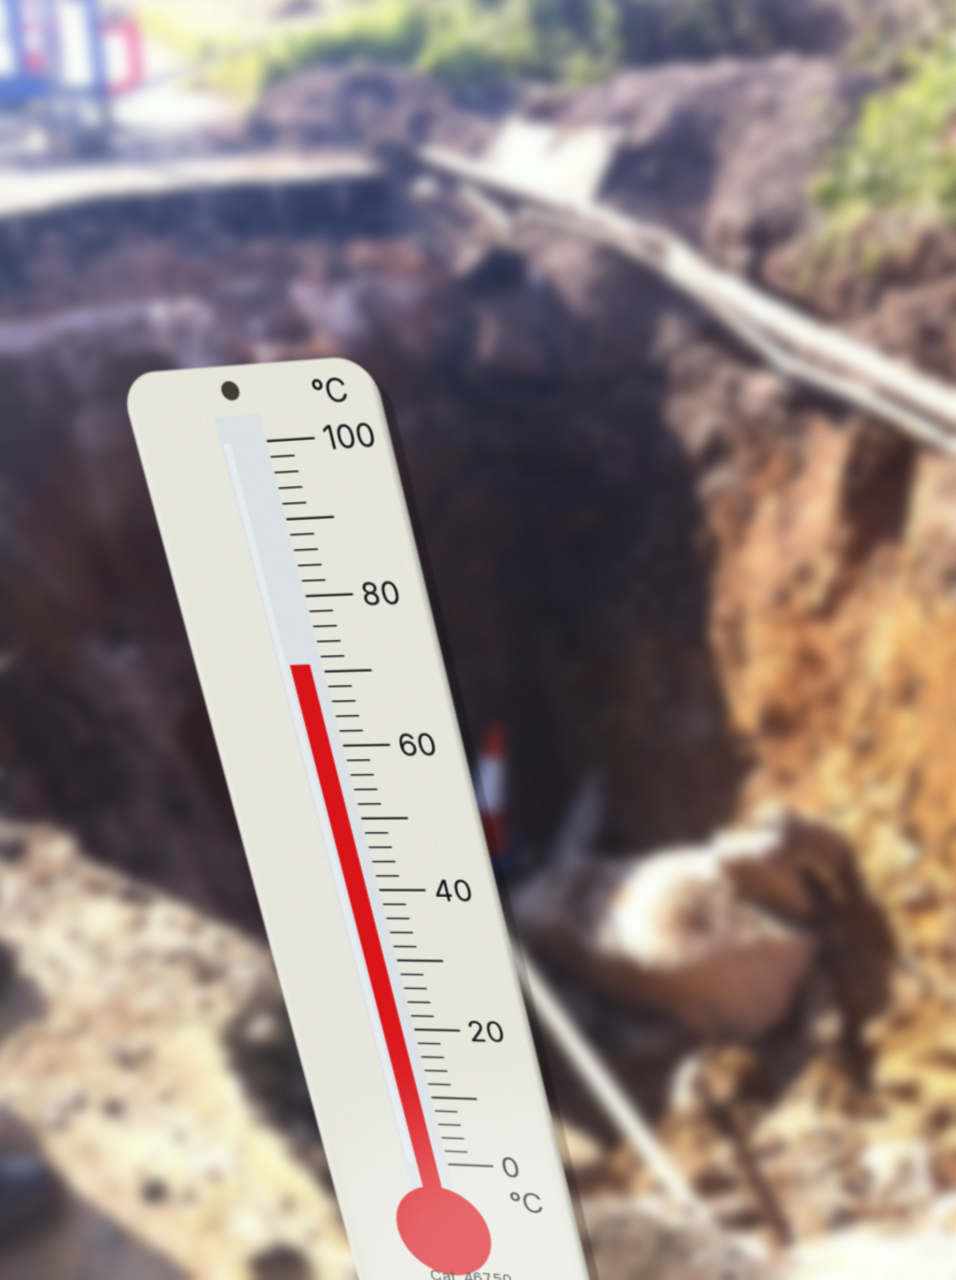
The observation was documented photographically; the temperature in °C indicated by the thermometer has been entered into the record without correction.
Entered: 71 °C
